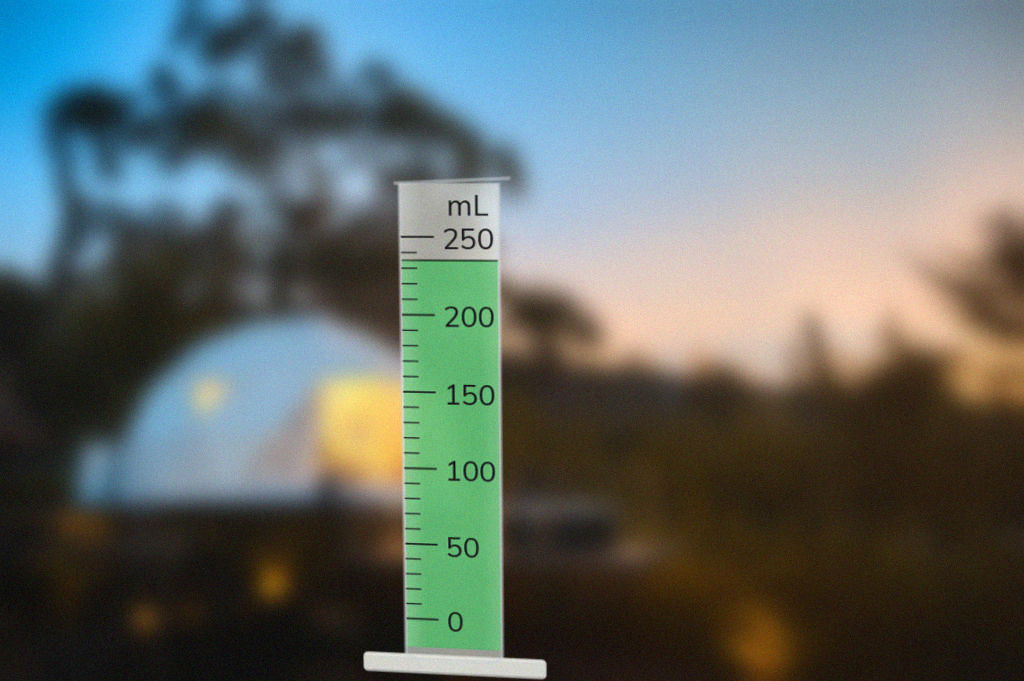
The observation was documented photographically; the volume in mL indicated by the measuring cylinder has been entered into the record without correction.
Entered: 235 mL
